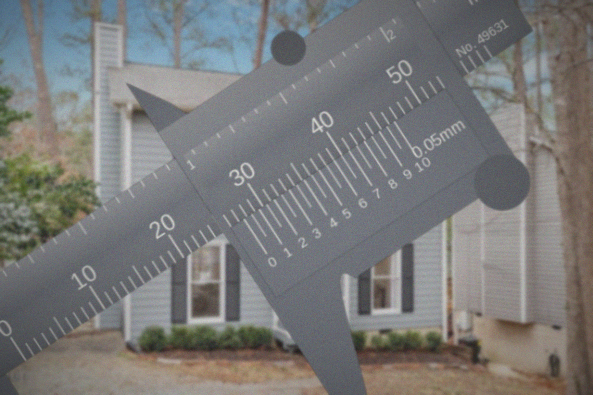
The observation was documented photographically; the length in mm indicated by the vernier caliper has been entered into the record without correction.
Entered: 27.6 mm
